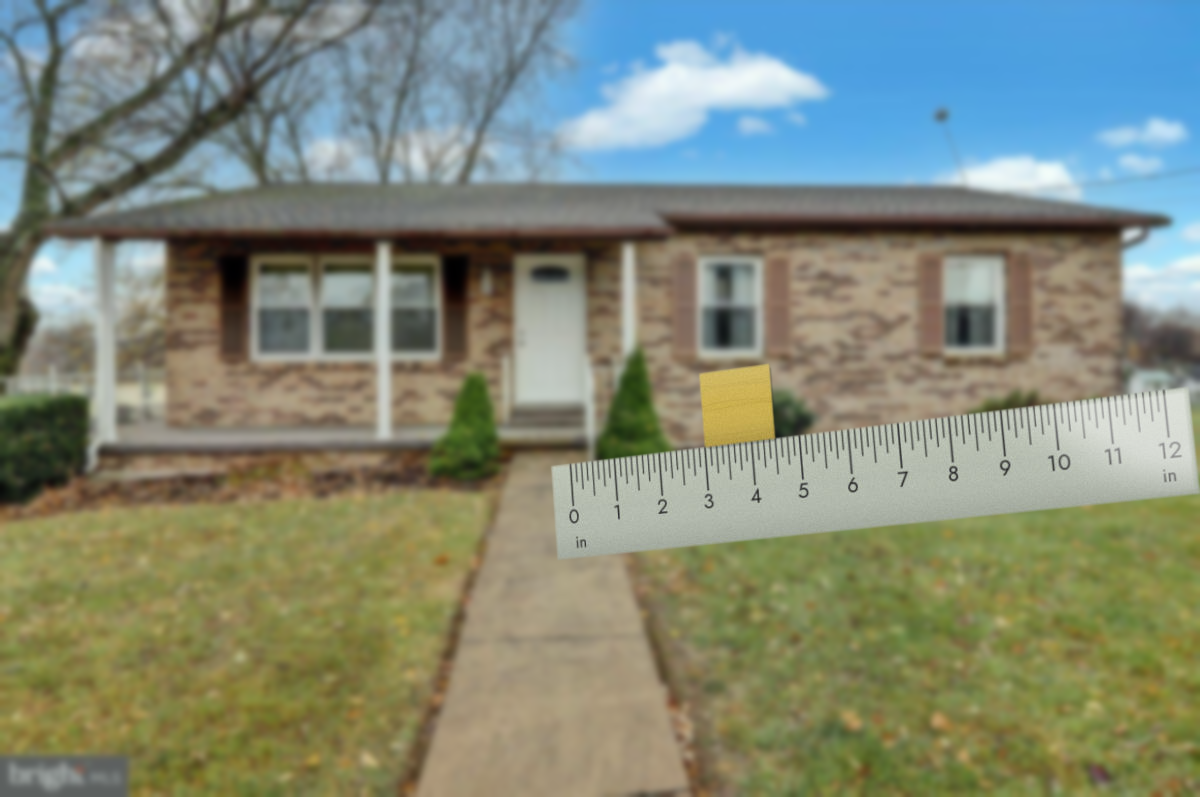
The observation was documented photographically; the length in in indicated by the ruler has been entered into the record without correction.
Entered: 1.5 in
